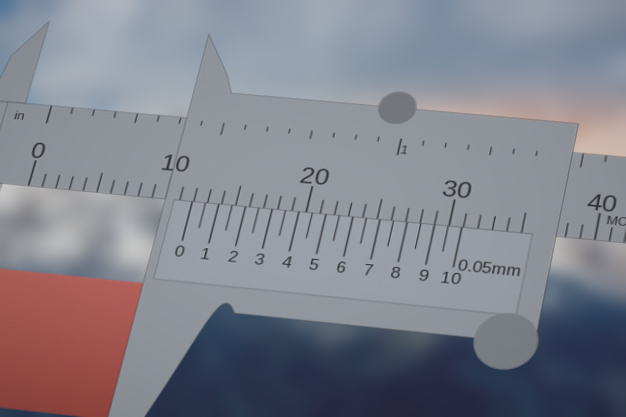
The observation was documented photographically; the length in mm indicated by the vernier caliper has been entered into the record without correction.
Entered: 11.9 mm
